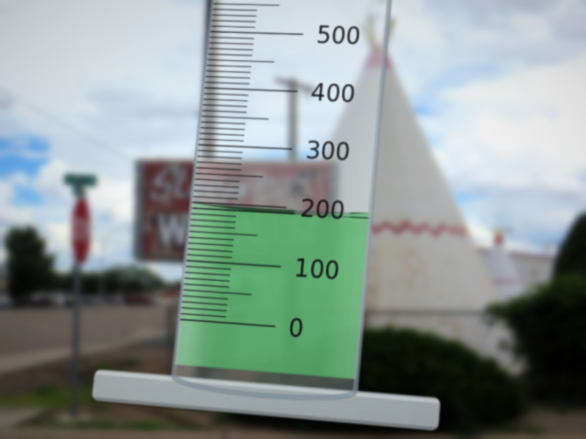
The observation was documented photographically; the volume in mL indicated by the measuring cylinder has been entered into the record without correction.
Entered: 190 mL
